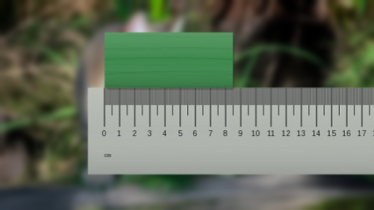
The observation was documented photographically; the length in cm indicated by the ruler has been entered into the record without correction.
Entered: 8.5 cm
